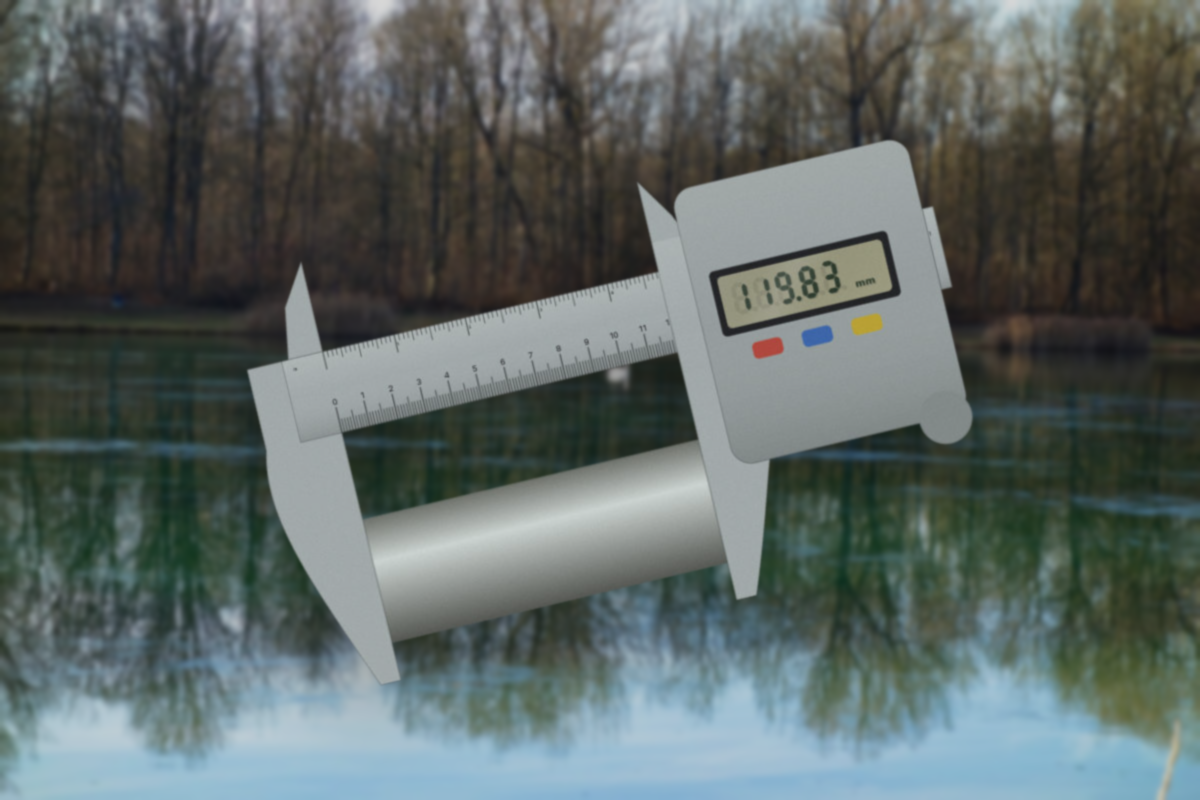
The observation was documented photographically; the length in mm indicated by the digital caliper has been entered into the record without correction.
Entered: 119.83 mm
